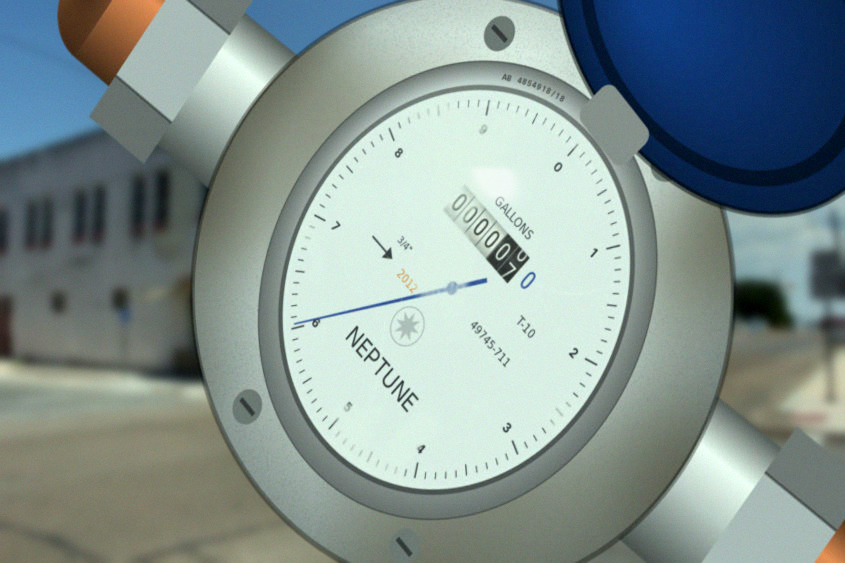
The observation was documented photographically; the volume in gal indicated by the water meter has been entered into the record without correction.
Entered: 66.0 gal
